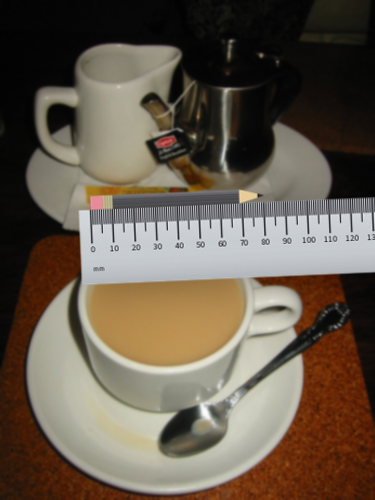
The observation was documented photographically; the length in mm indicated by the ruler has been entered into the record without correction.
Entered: 80 mm
